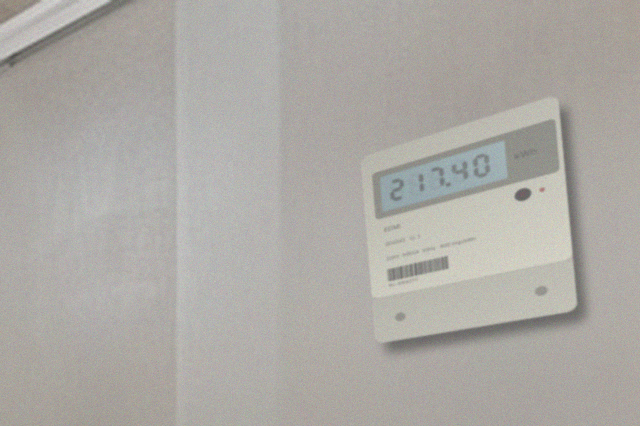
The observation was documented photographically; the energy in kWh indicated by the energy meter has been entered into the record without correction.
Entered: 217.40 kWh
